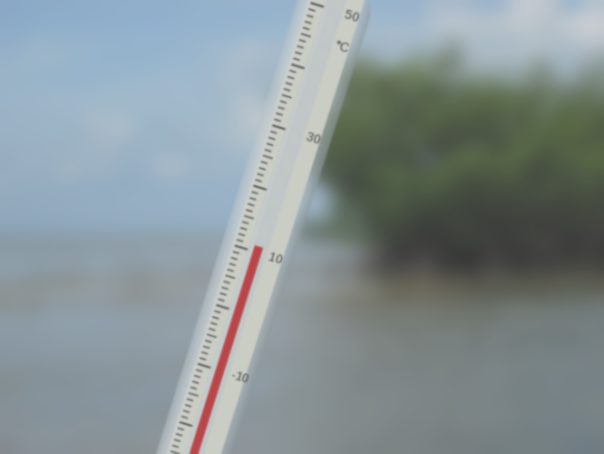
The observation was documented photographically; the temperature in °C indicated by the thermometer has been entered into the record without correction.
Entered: 11 °C
